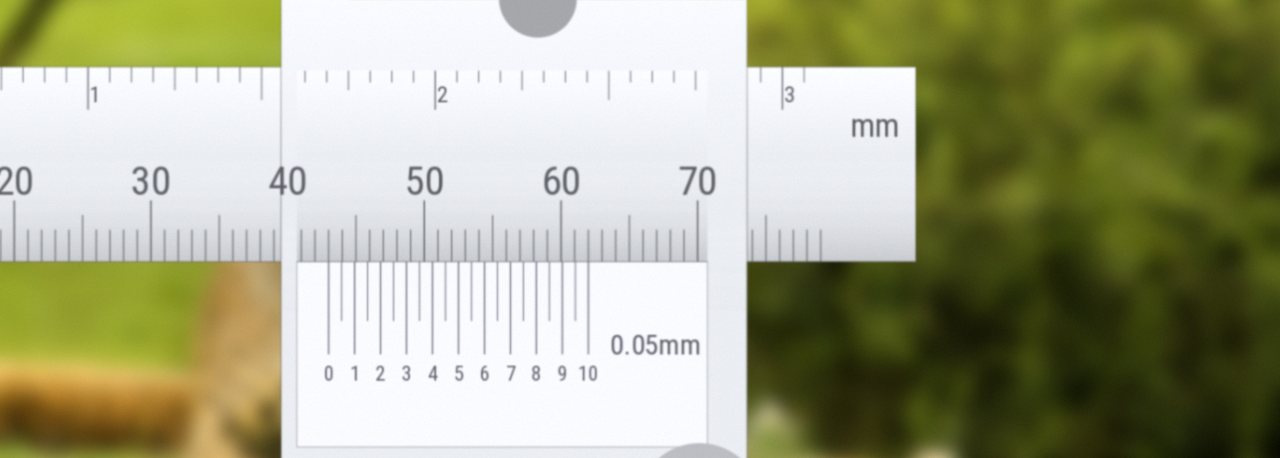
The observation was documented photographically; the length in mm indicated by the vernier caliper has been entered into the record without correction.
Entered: 43.0 mm
